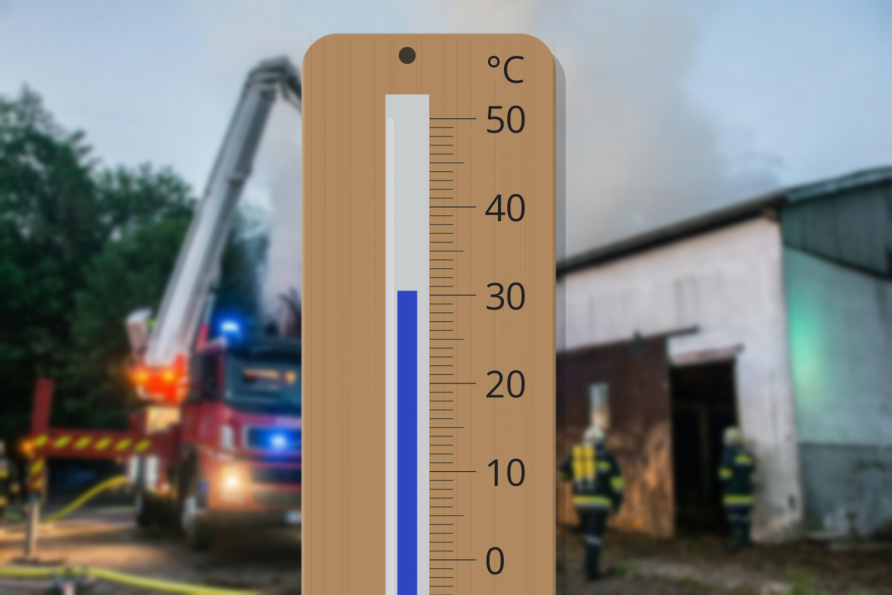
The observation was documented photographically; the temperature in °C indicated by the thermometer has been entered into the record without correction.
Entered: 30.5 °C
